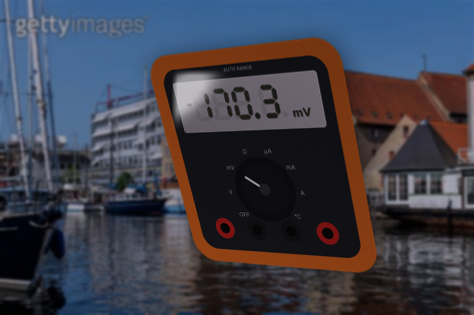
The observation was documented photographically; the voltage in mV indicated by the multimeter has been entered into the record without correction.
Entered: -170.3 mV
